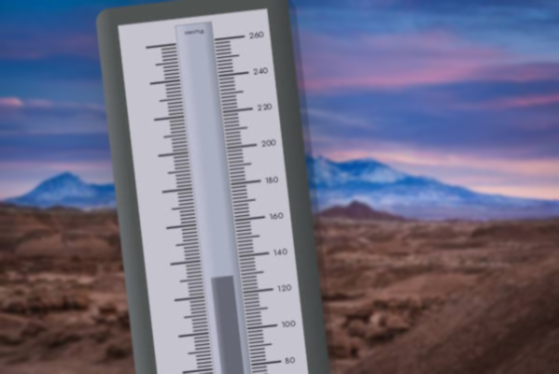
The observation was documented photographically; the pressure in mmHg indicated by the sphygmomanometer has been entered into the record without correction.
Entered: 130 mmHg
